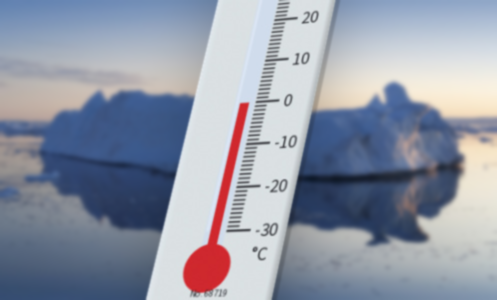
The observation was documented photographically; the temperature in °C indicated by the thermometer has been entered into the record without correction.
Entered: 0 °C
